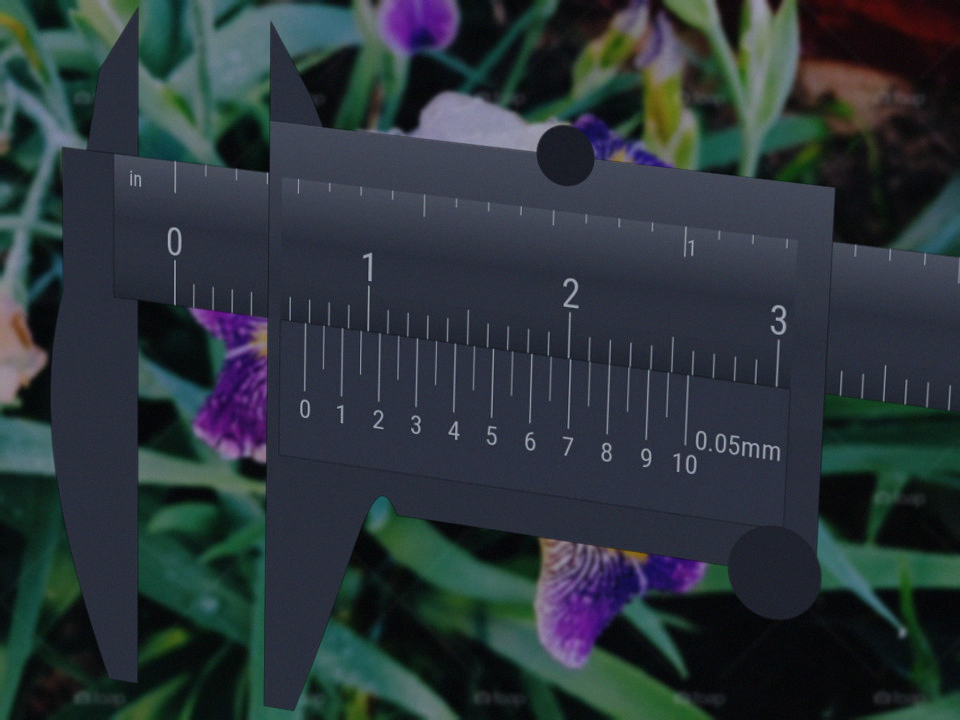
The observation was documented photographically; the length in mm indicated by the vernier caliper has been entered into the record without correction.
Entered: 6.8 mm
